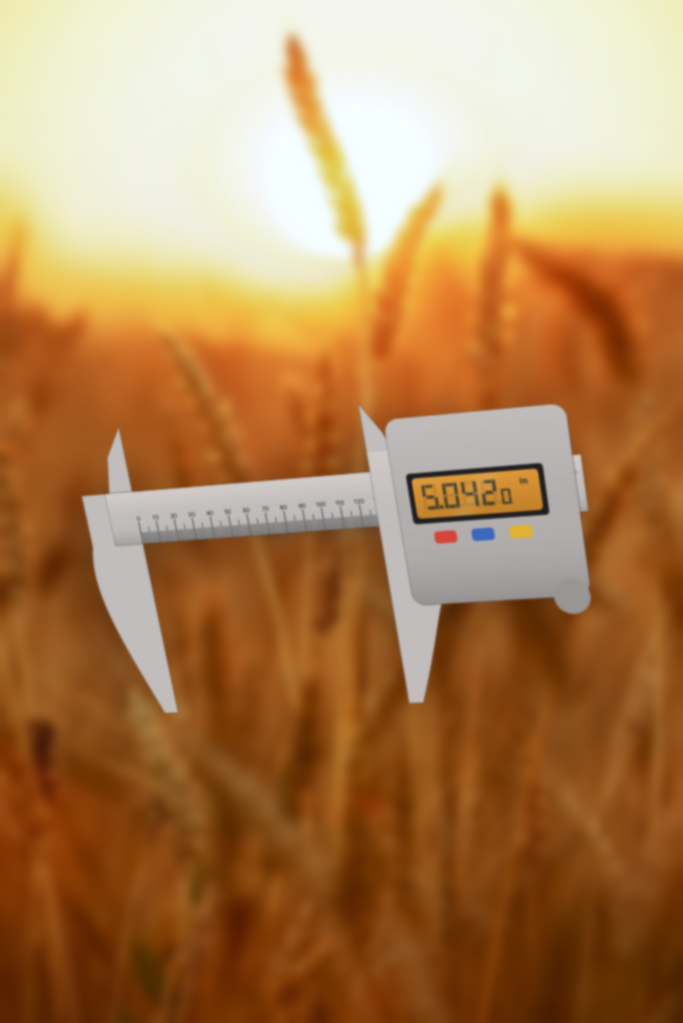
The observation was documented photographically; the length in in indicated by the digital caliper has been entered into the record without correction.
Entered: 5.0420 in
